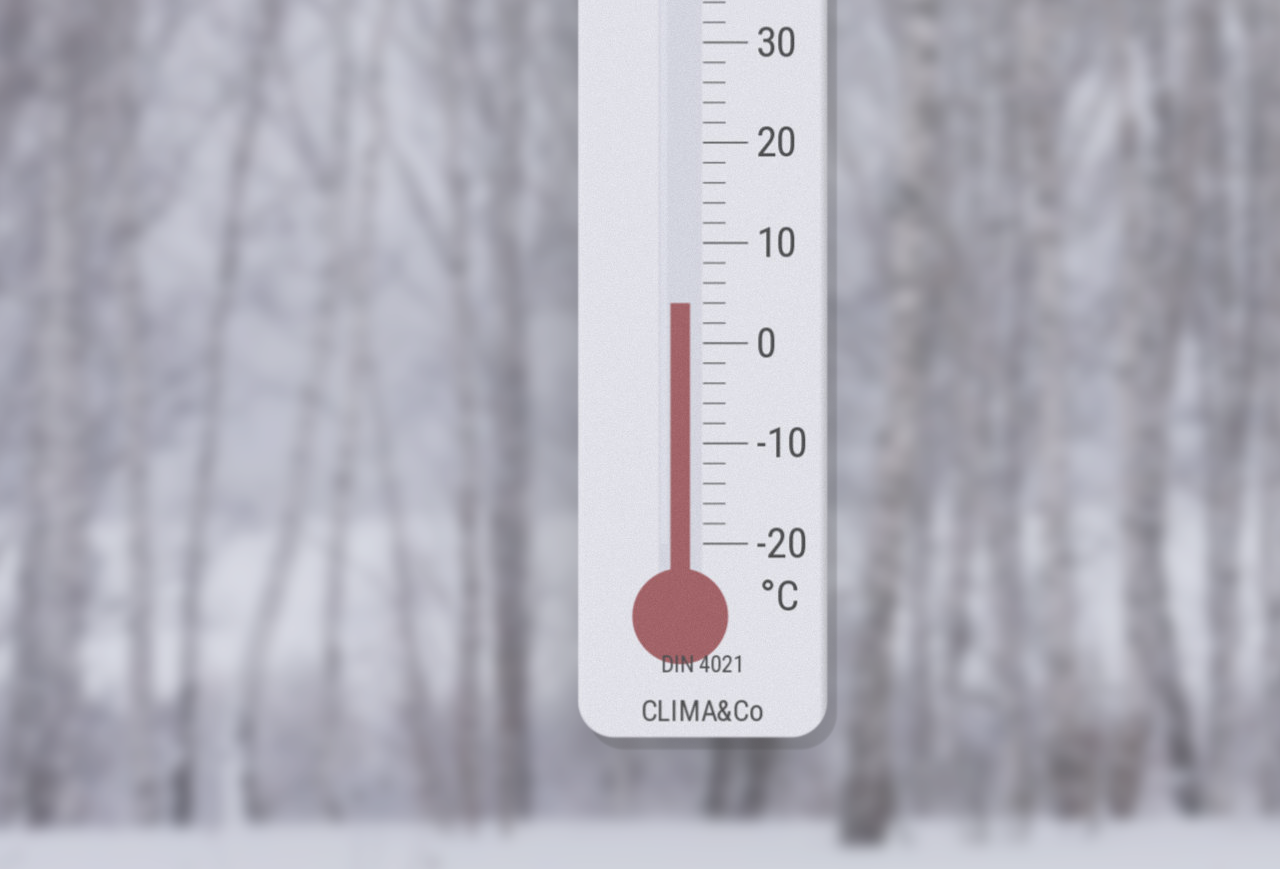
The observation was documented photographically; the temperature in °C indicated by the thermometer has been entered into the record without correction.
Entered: 4 °C
